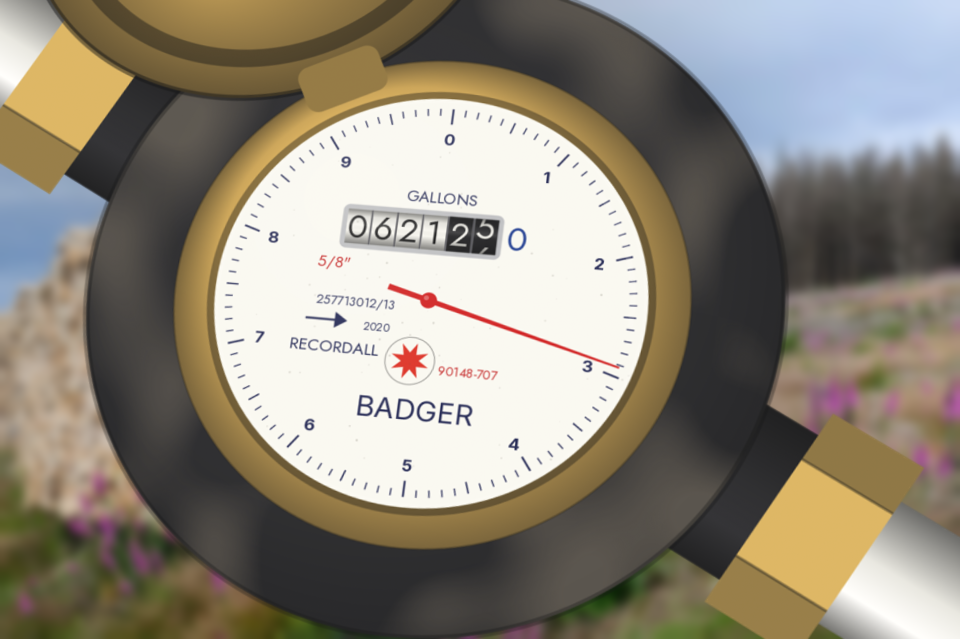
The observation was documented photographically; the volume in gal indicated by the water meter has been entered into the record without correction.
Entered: 621252.9 gal
